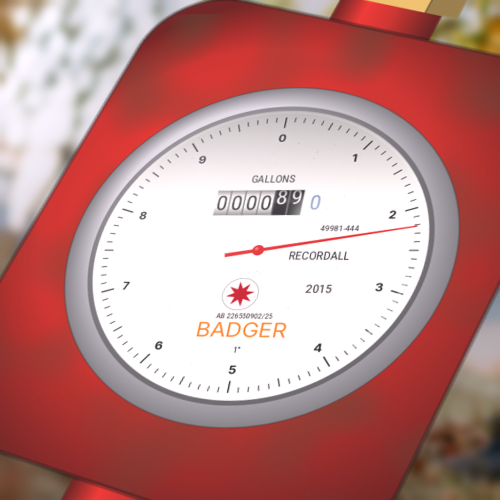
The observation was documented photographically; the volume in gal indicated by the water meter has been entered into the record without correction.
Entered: 892.2 gal
